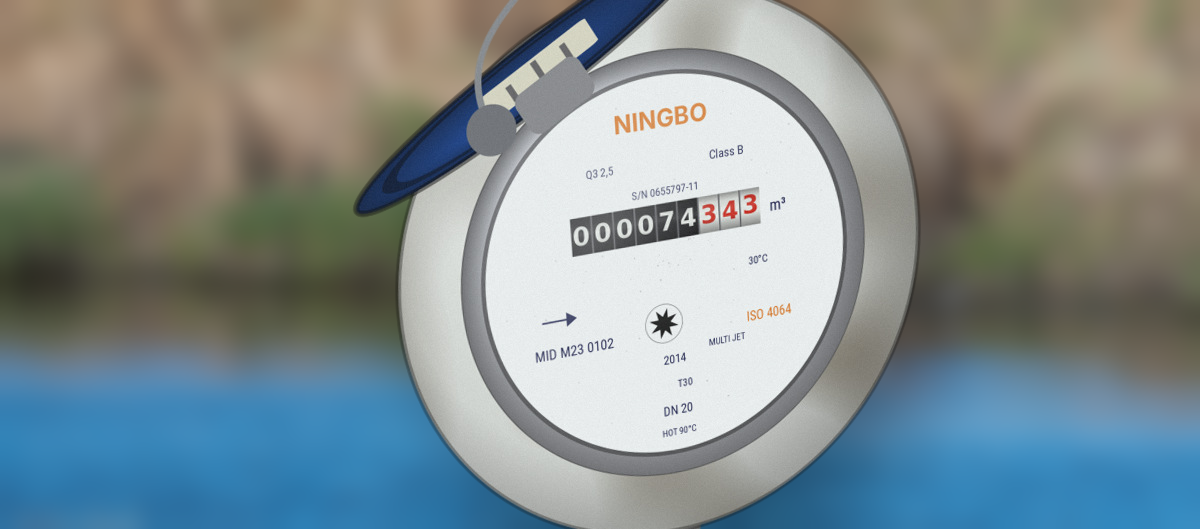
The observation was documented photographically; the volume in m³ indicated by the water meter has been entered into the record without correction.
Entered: 74.343 m³
